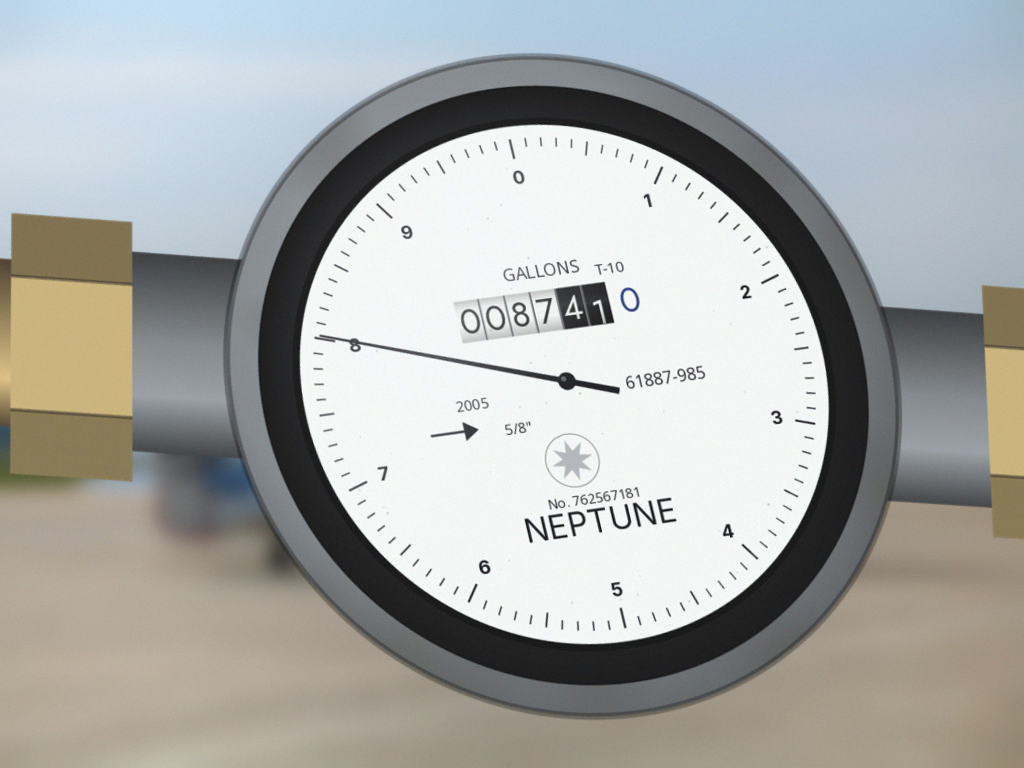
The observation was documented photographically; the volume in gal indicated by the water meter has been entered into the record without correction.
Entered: 87408.0 gal
